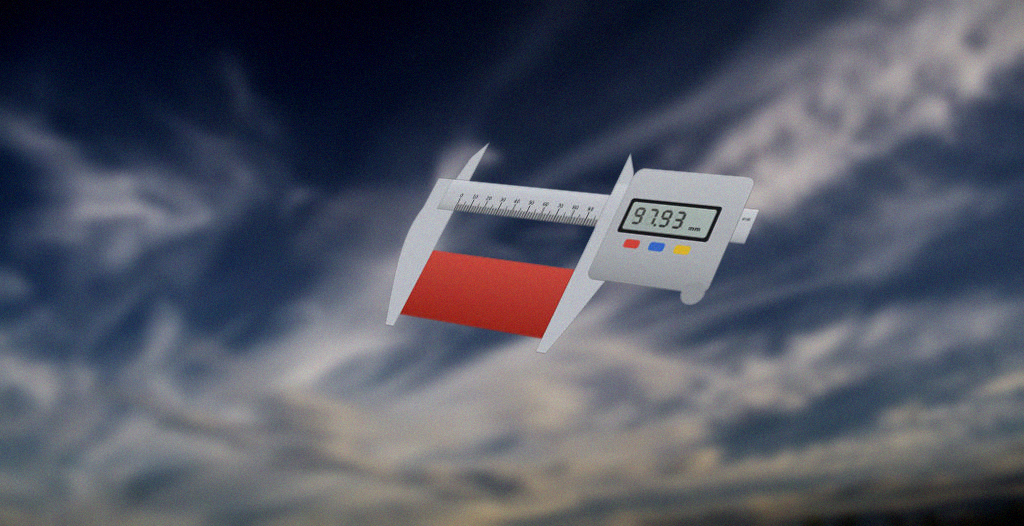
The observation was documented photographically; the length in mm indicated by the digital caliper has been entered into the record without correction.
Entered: 97.93 mm
